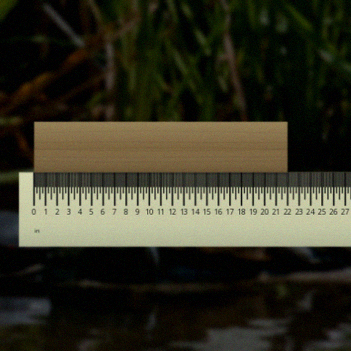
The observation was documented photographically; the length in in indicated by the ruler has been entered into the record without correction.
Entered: 22 in
